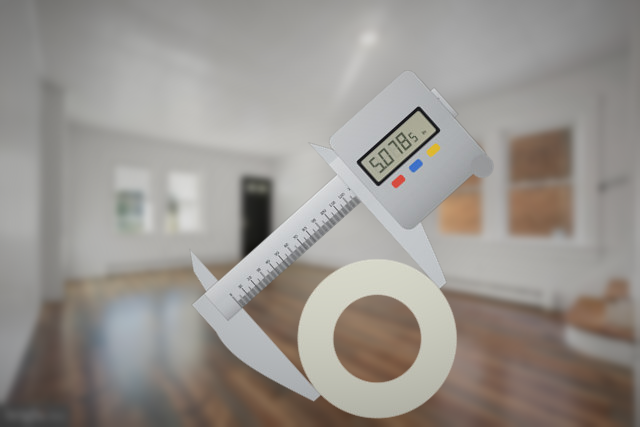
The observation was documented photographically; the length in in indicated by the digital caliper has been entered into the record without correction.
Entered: 5.0785 in
